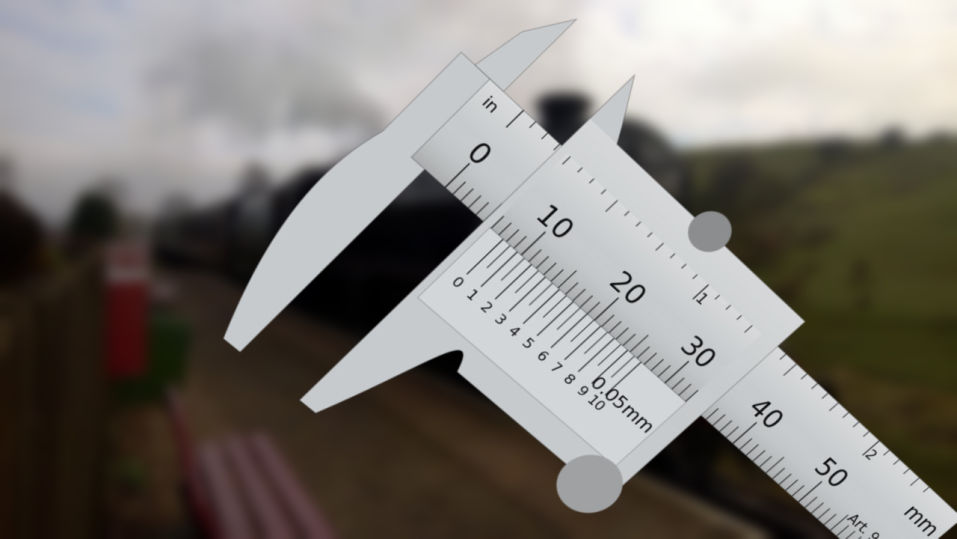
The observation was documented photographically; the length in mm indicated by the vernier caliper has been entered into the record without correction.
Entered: 7.6 mm
